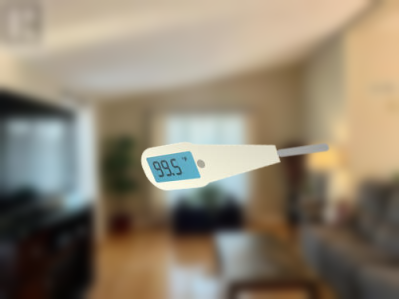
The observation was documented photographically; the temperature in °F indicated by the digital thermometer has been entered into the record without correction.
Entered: 99.5 °F
